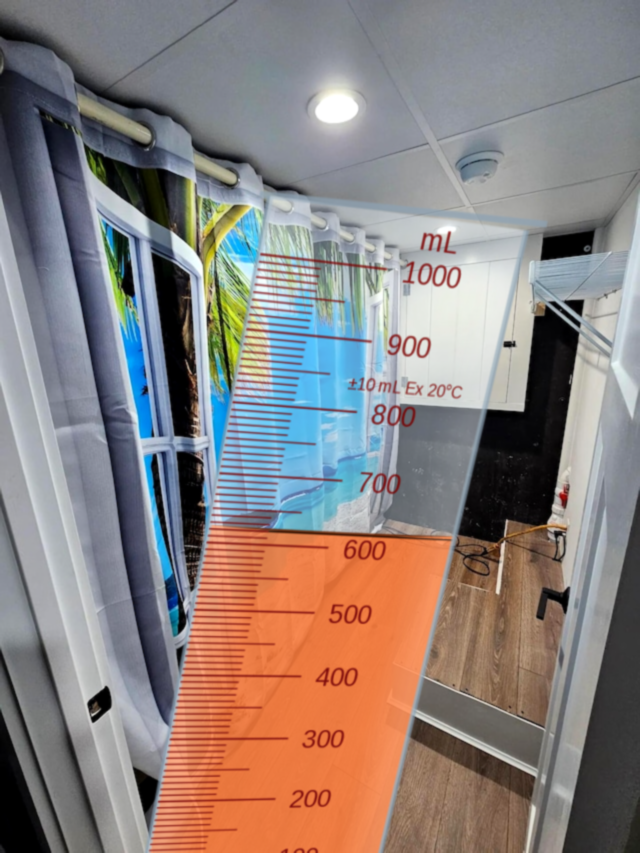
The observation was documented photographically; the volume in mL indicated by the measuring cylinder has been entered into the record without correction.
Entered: 620 mL
